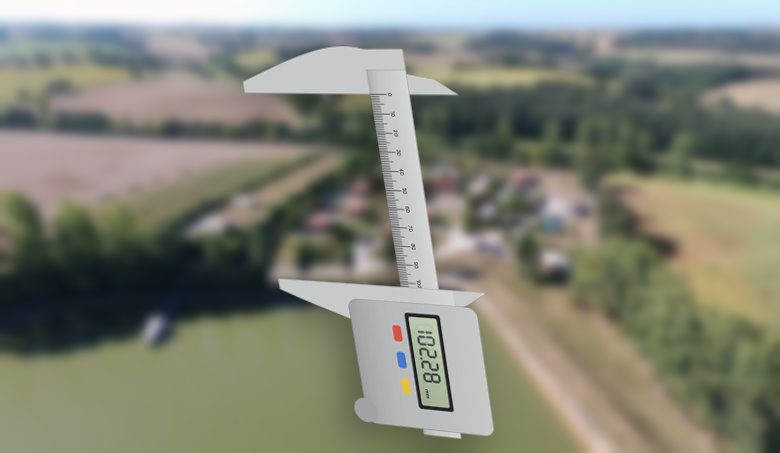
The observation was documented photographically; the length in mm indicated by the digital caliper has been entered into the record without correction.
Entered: 102.28 mm
